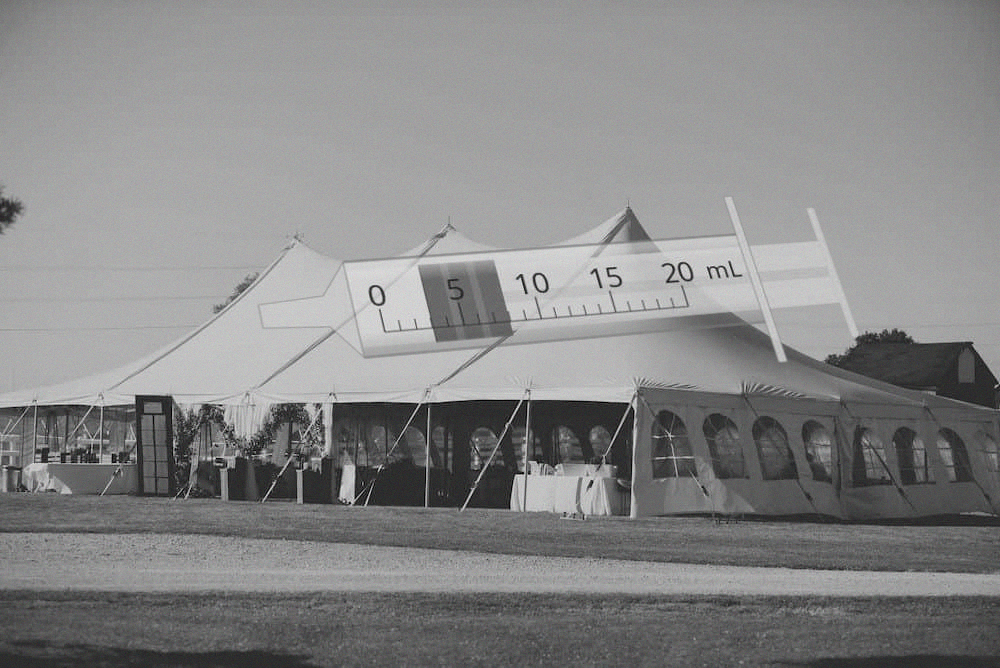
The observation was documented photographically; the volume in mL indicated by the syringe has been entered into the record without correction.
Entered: 3 mL
